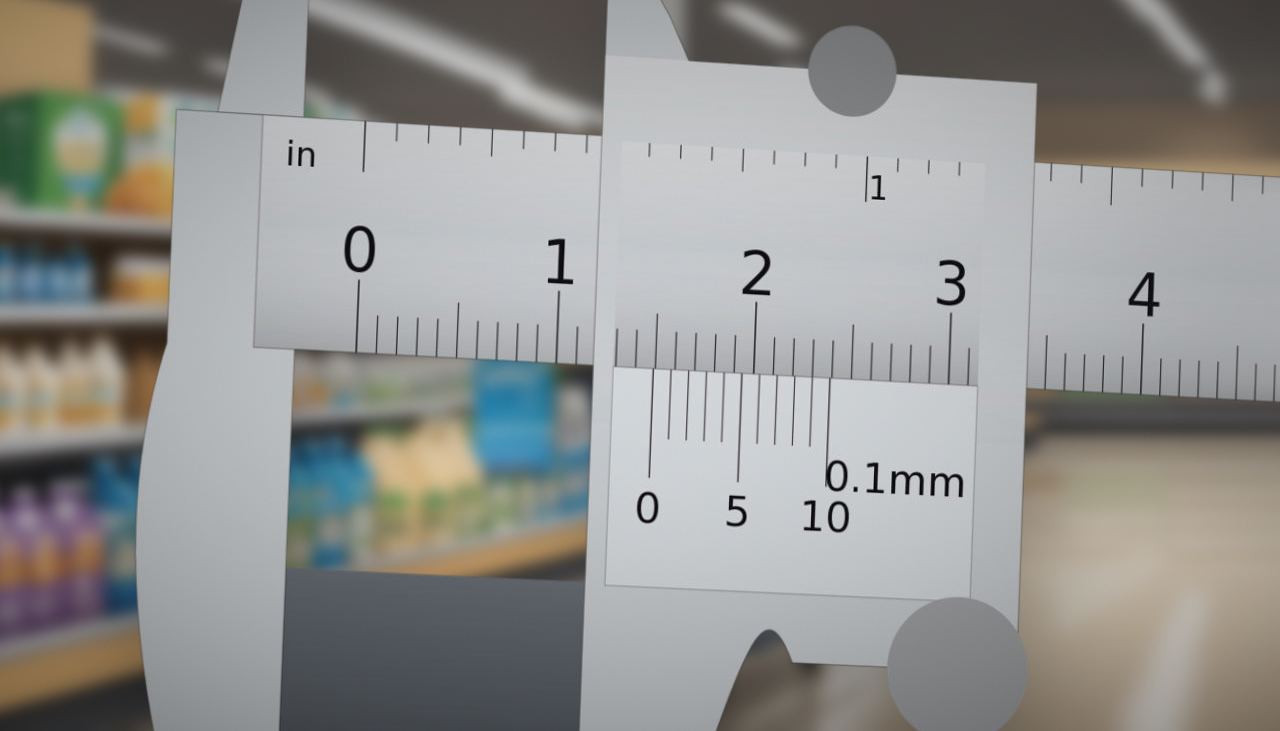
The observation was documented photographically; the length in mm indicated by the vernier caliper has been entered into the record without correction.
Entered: 14.9 mm
